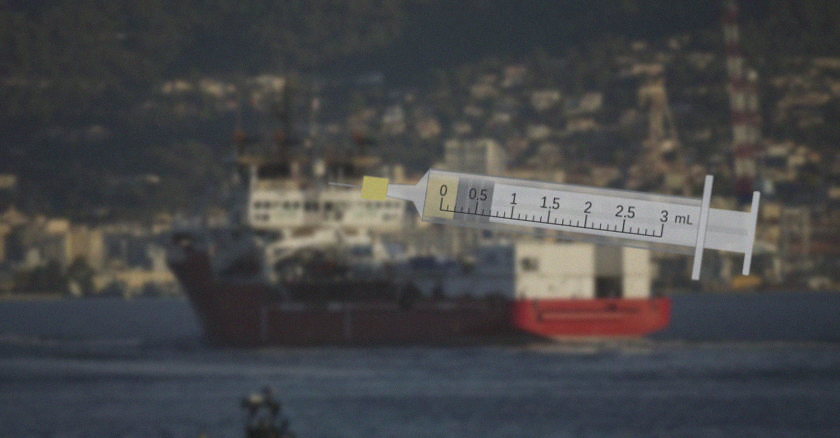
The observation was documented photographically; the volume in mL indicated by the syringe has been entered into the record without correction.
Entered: 0.2 mL
